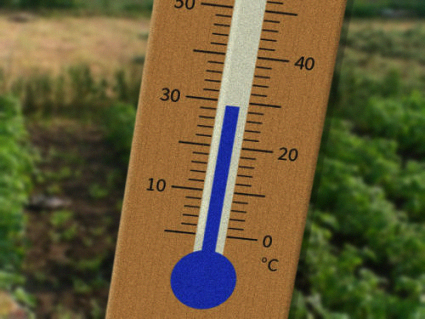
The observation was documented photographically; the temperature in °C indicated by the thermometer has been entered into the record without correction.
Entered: 29 °C
